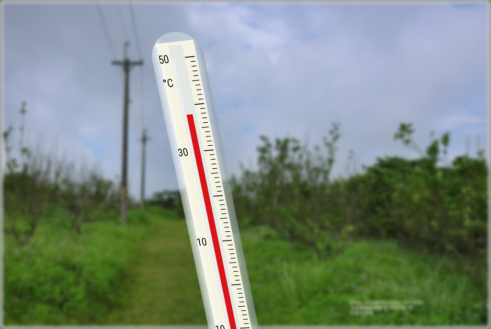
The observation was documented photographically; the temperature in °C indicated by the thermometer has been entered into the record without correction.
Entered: 38 °C
